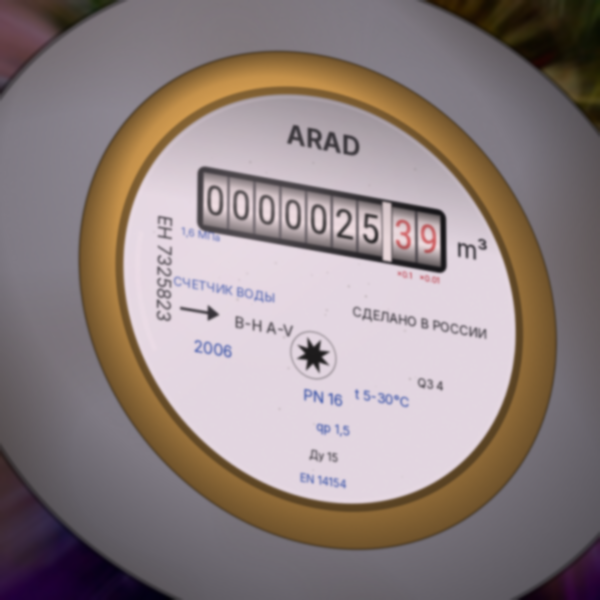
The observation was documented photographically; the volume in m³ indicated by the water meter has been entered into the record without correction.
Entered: 25.39 m³
